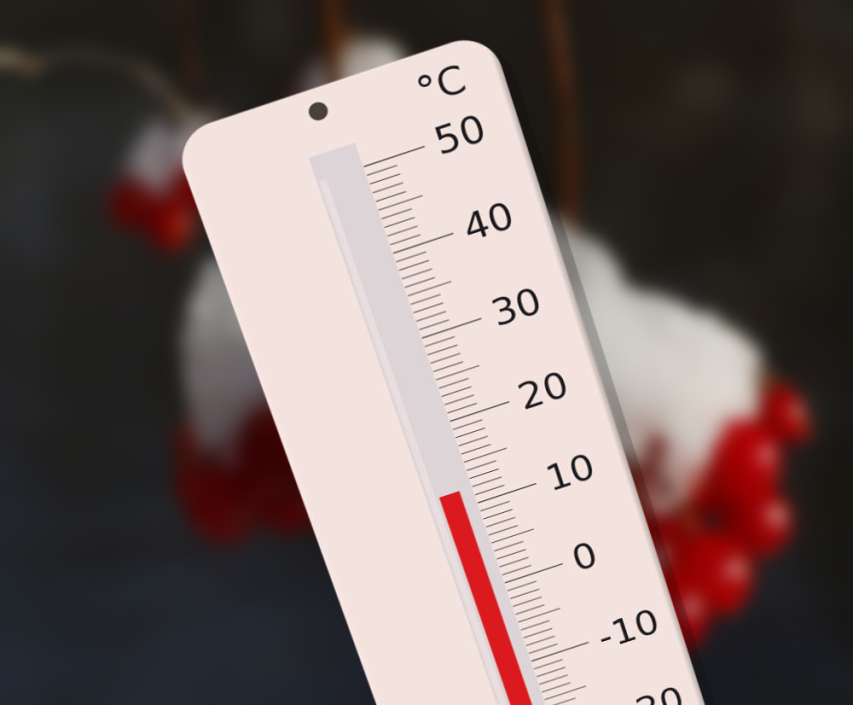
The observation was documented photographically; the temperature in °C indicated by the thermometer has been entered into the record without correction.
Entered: 12 °C
